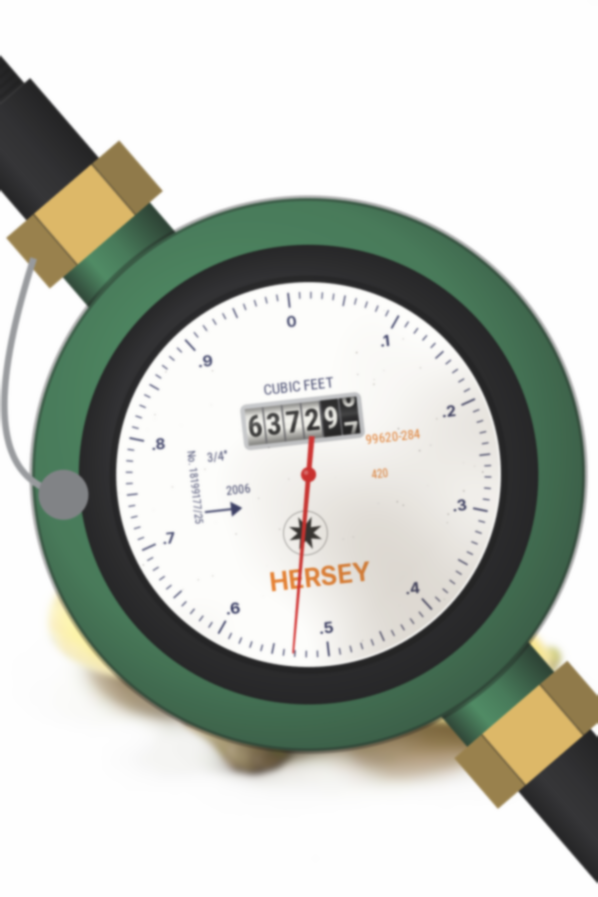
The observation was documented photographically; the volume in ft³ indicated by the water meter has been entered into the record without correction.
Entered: 637296.53 ft³
